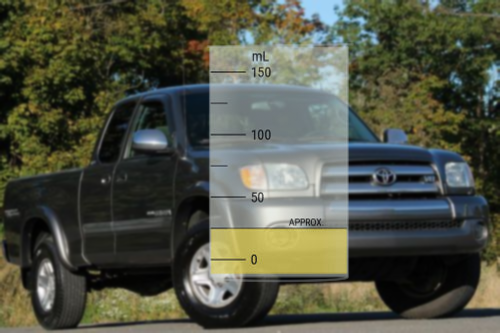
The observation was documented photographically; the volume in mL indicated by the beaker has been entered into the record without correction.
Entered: 25 mL
